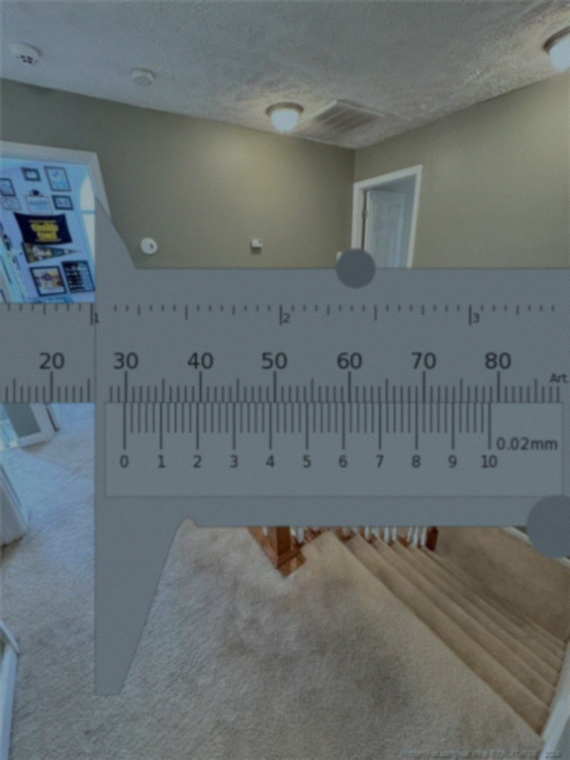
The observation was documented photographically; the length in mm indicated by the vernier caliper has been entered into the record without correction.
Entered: 29.8 mm
